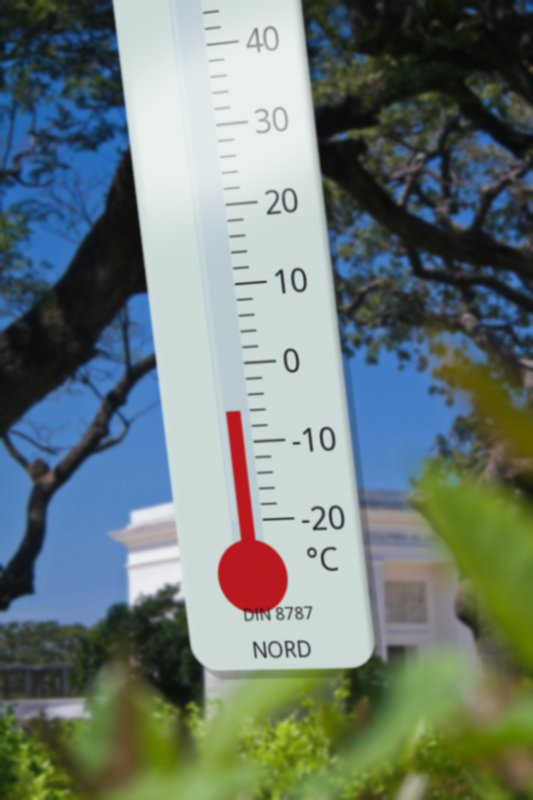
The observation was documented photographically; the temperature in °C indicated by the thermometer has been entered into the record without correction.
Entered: -6 °C
